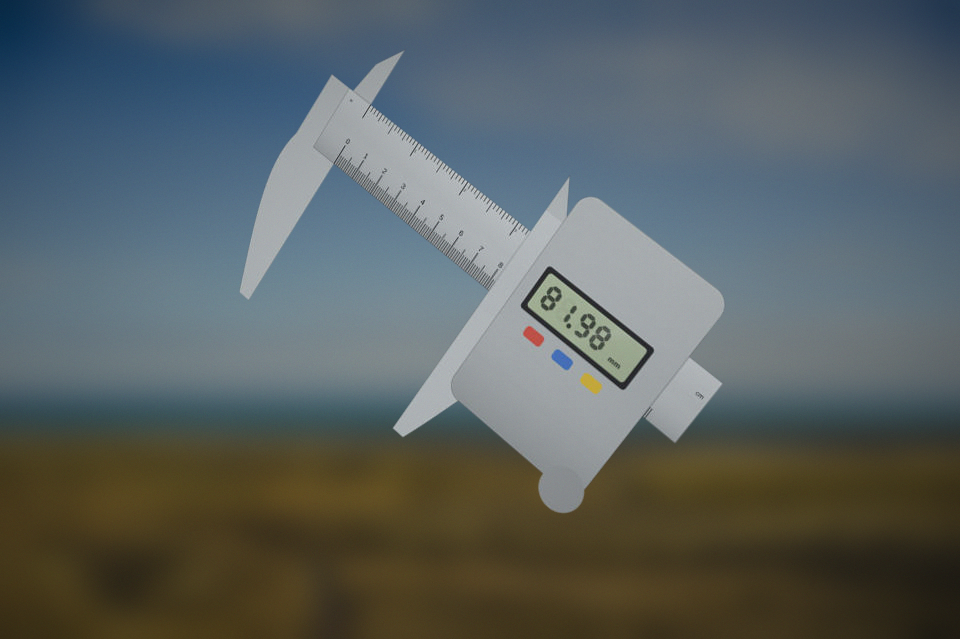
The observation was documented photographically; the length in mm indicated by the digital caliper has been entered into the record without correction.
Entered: 81.98 mm
